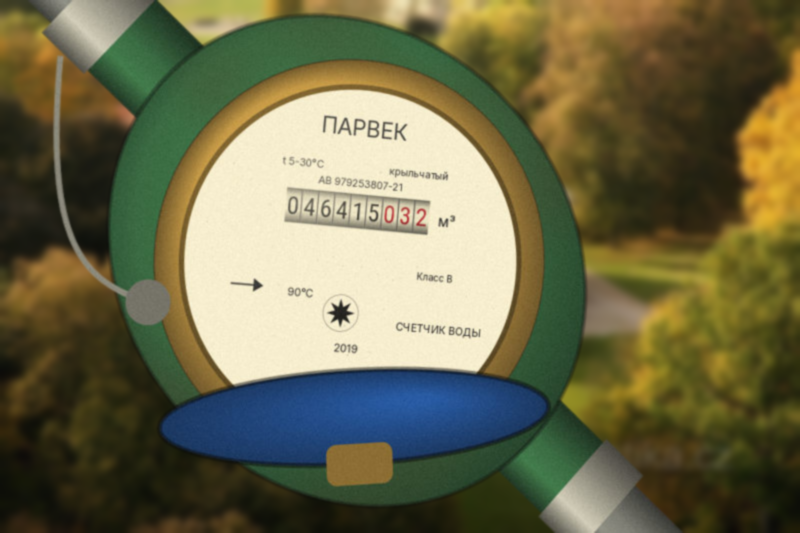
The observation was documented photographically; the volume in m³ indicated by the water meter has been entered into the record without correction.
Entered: 46415.032 m³
